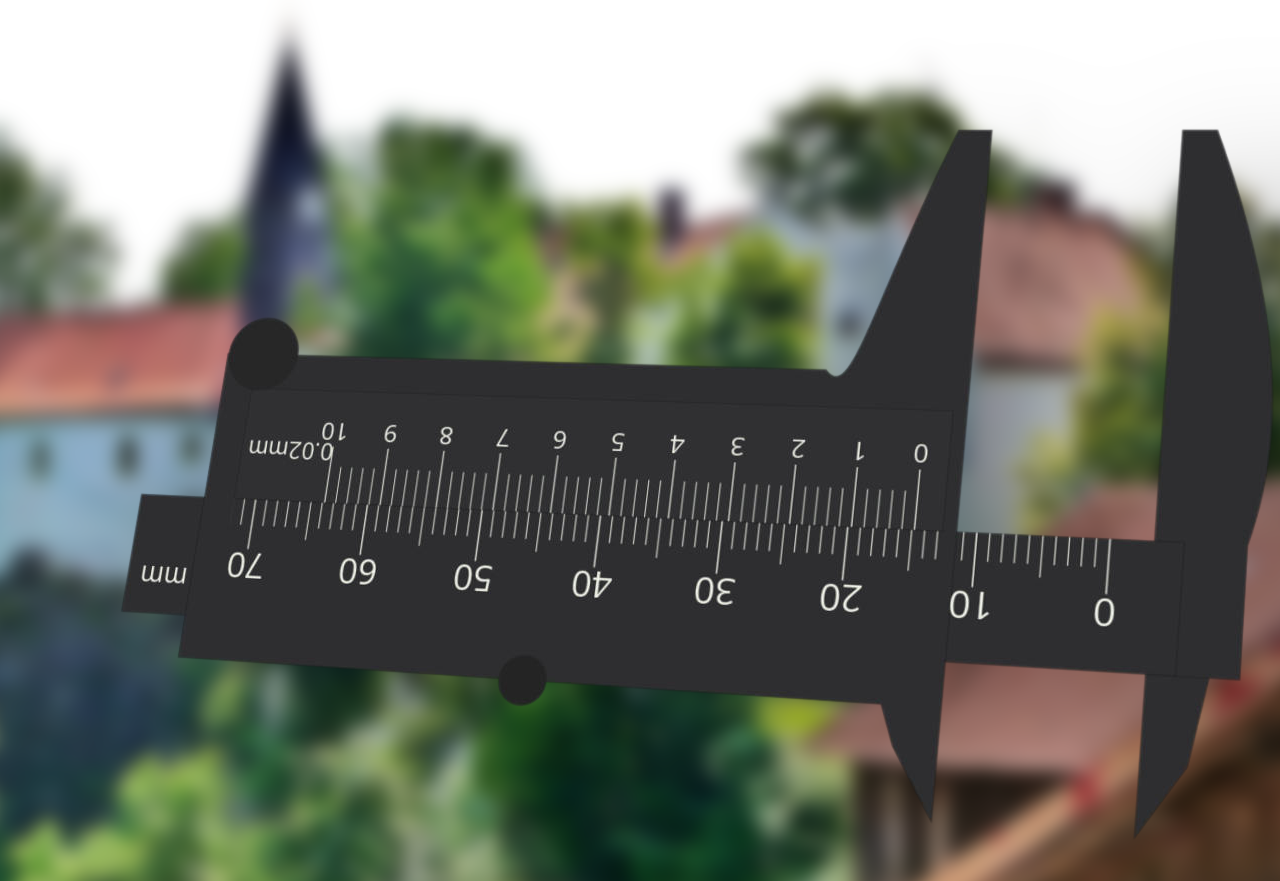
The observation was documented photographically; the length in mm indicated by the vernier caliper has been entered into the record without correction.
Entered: 14.8 mm
